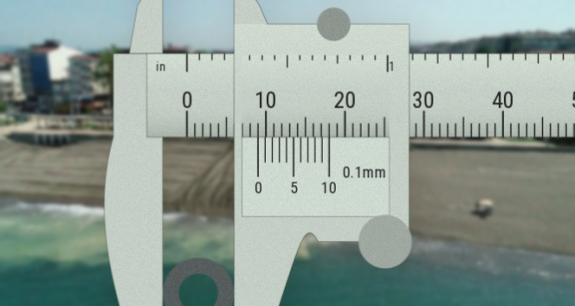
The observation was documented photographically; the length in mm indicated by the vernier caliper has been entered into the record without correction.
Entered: 9.0 mm
